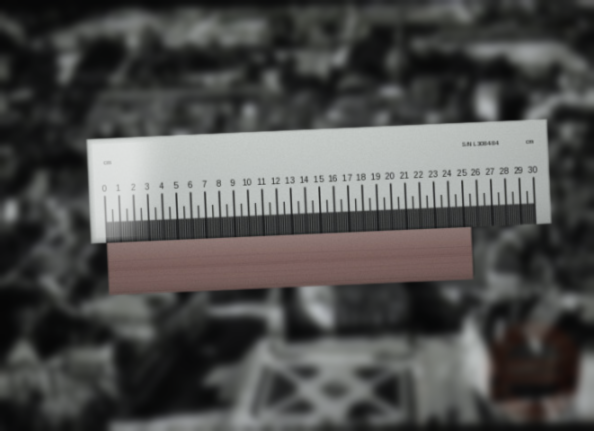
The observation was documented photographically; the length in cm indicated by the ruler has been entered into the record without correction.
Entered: 25.5 cm
